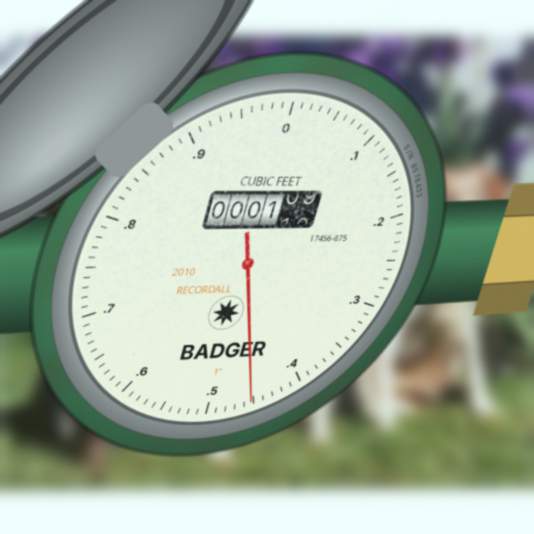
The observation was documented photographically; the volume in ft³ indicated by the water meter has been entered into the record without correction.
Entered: 109.45 ft³
